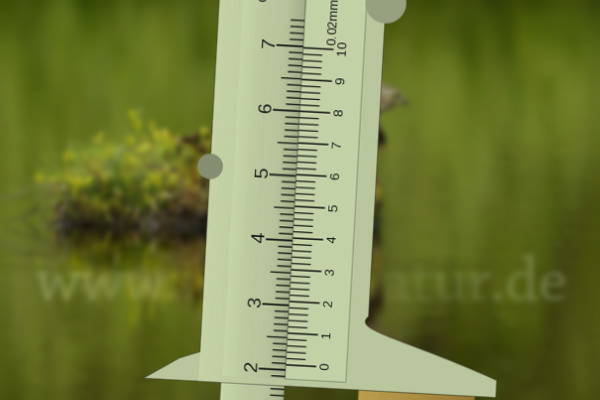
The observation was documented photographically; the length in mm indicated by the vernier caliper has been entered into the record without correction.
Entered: 20.8 mm
